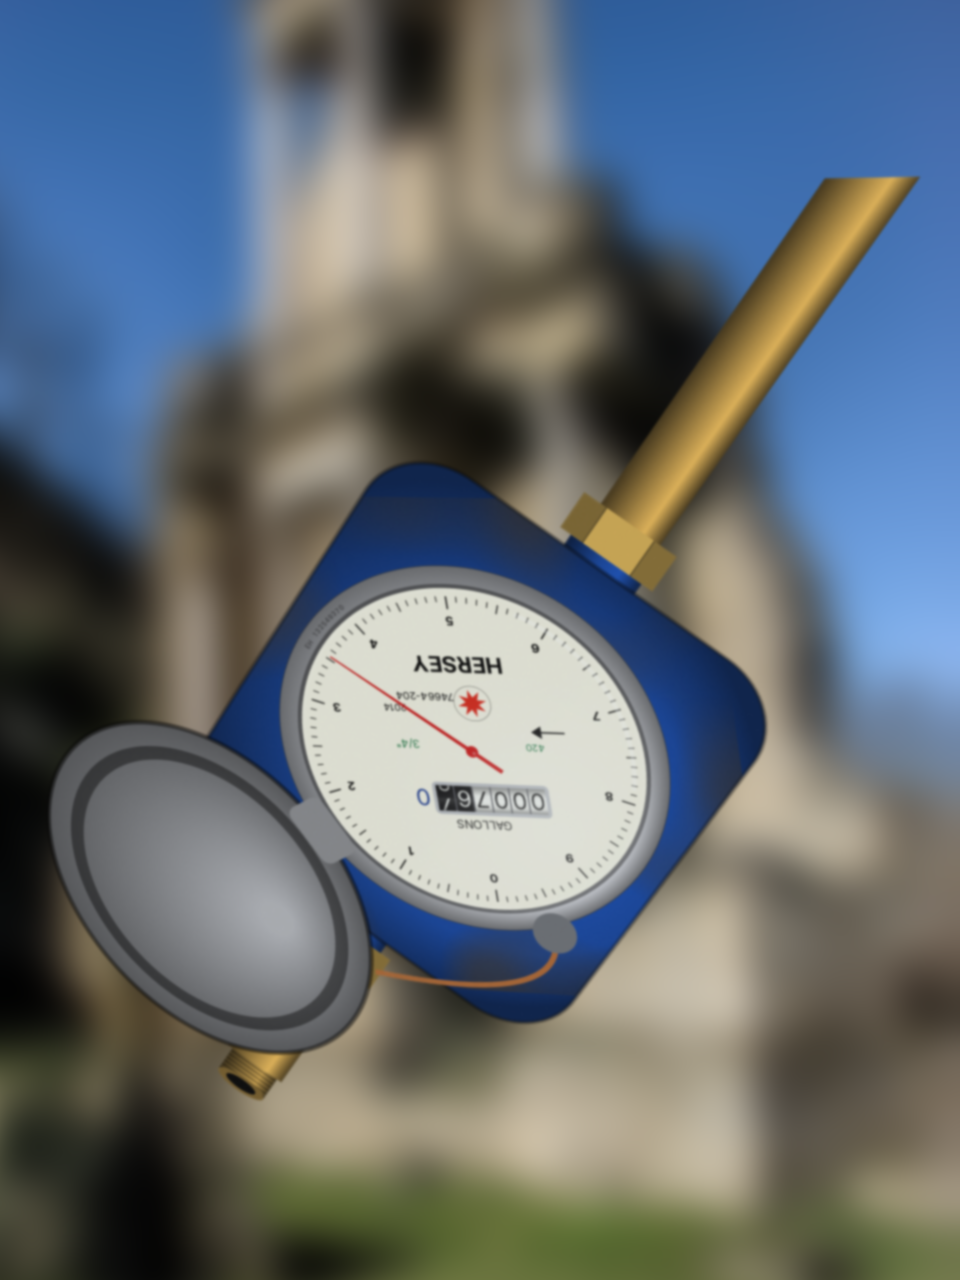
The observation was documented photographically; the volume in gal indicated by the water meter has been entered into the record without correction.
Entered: 7673.5 gal
